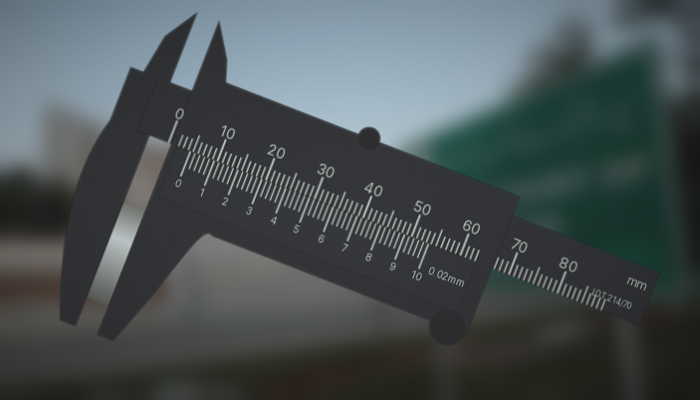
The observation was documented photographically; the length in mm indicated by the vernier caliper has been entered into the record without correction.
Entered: 4.5 mm
